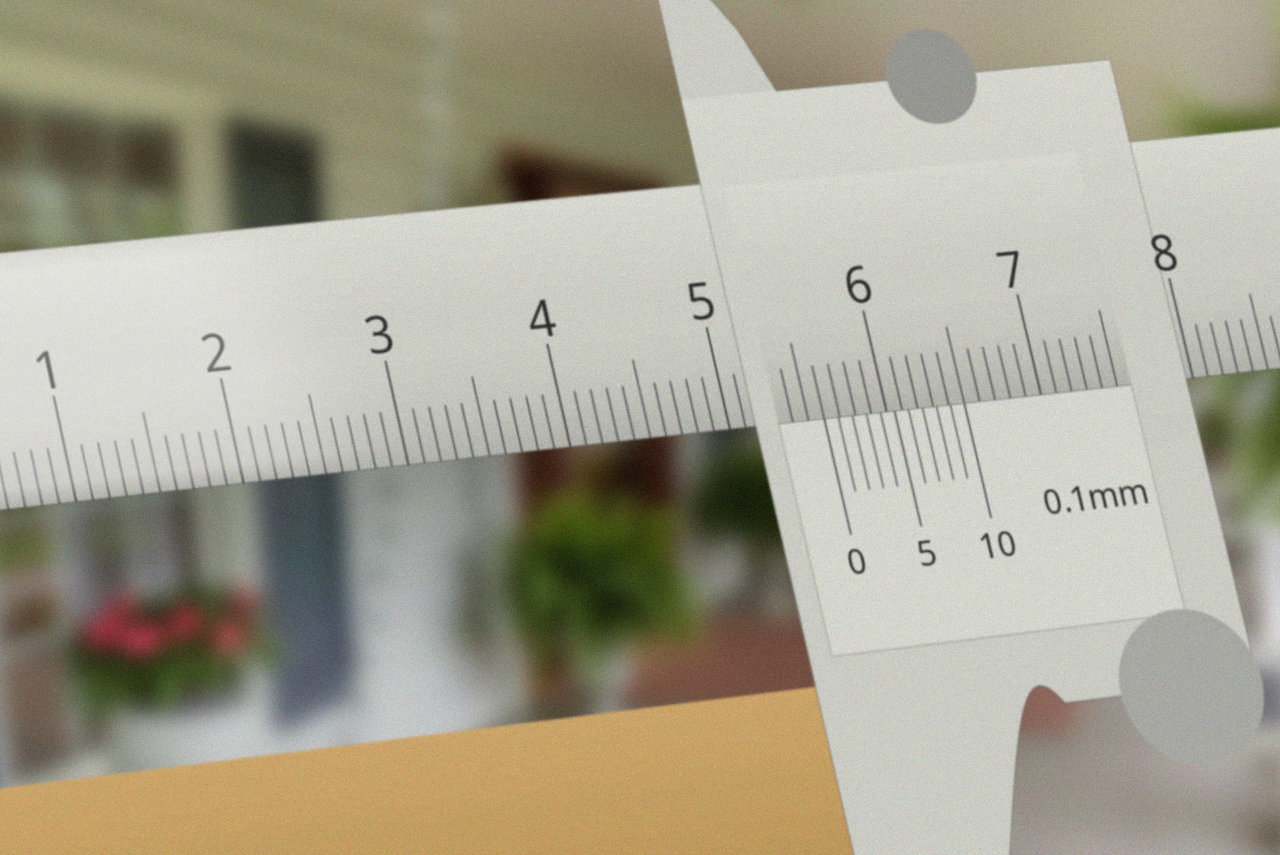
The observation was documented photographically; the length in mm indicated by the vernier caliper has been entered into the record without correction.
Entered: 56.0 mm
